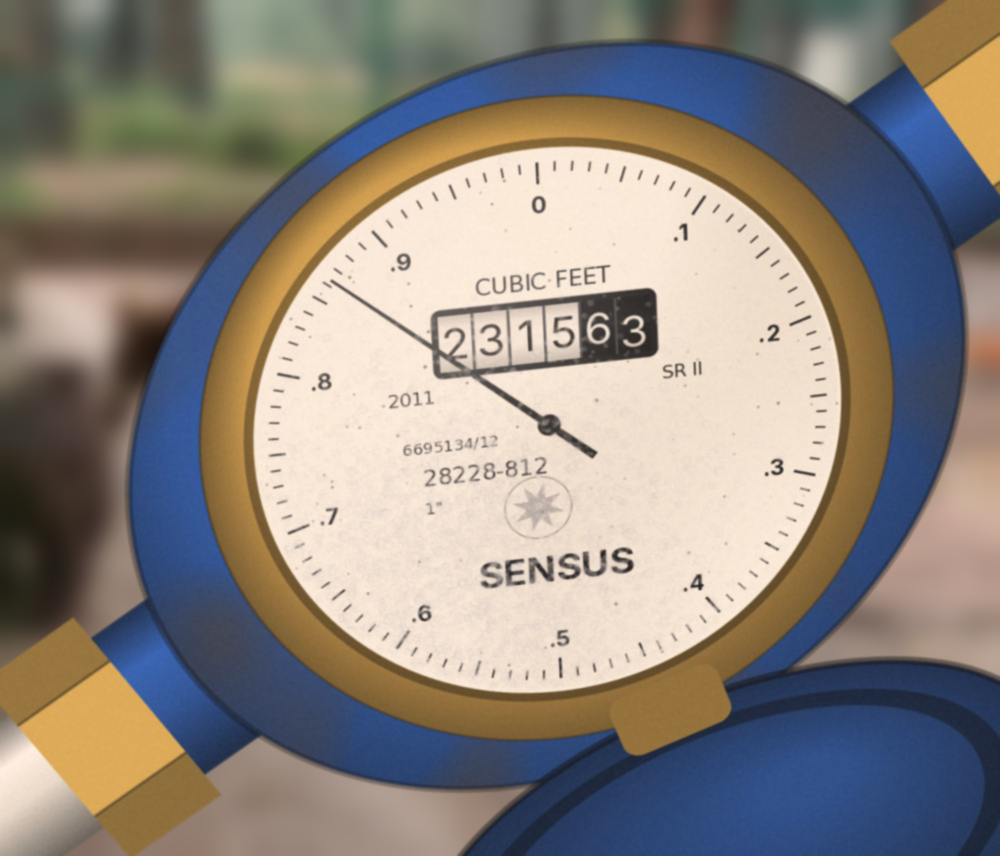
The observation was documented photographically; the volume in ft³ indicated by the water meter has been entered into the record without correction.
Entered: 231562.86 ft³
